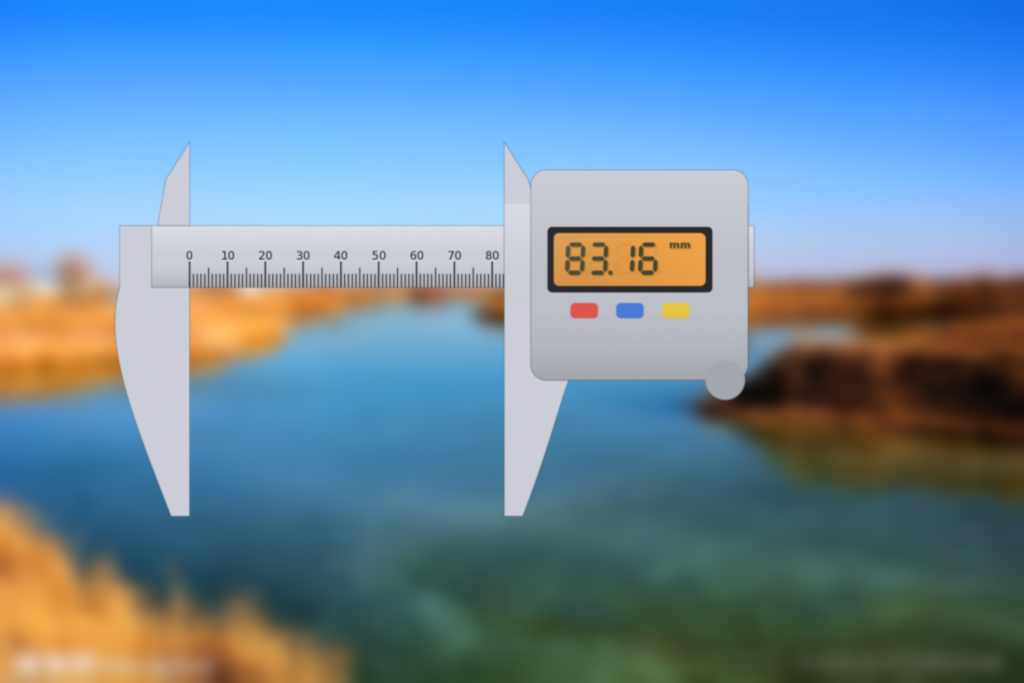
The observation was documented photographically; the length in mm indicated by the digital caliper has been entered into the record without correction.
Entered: 83.16 mm
